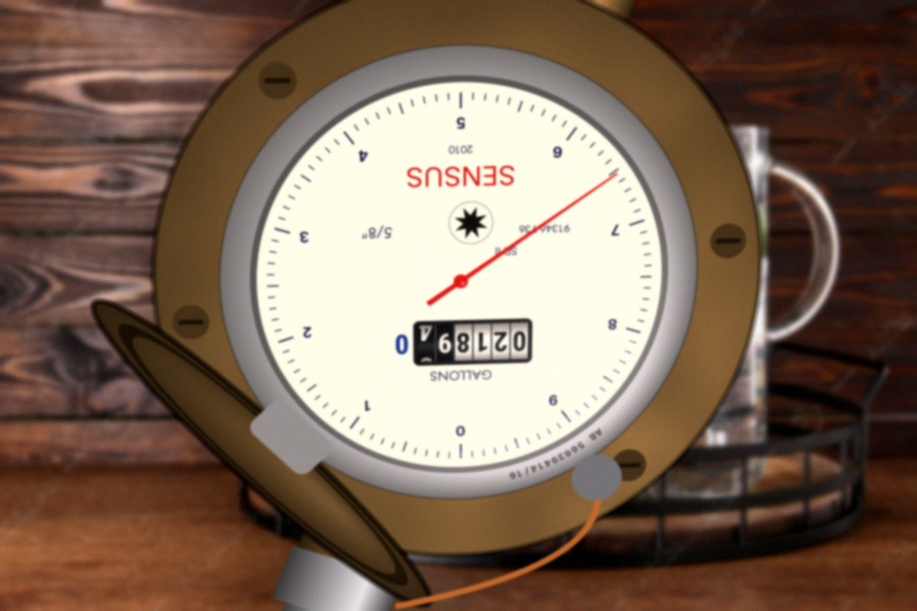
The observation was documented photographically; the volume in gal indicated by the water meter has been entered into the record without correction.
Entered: 218936.5 gal
